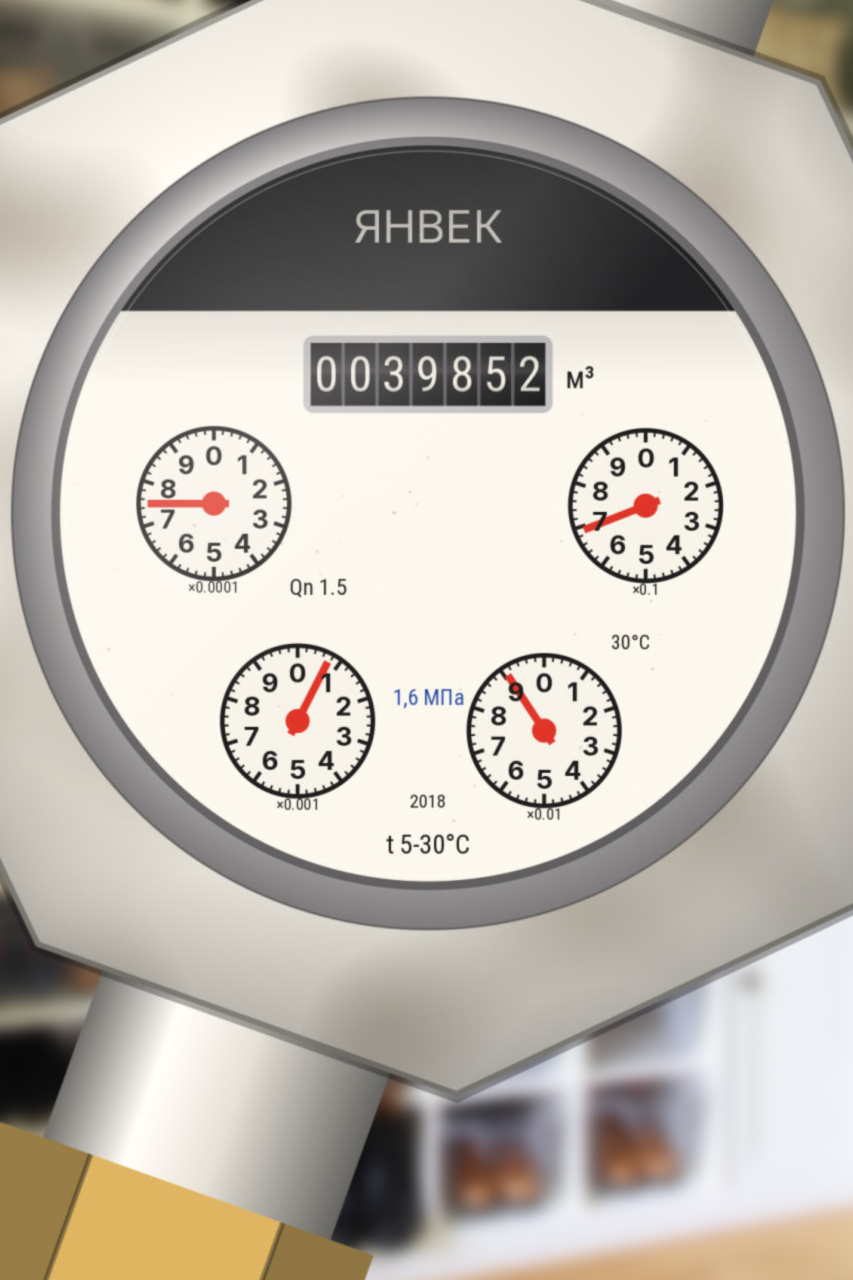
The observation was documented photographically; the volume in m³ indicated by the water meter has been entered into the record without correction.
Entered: 39852.6907 m³
